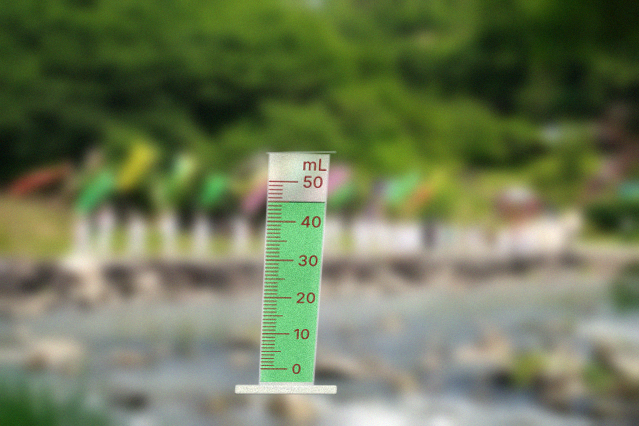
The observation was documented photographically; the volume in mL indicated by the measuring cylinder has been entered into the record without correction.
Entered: 45 mL
